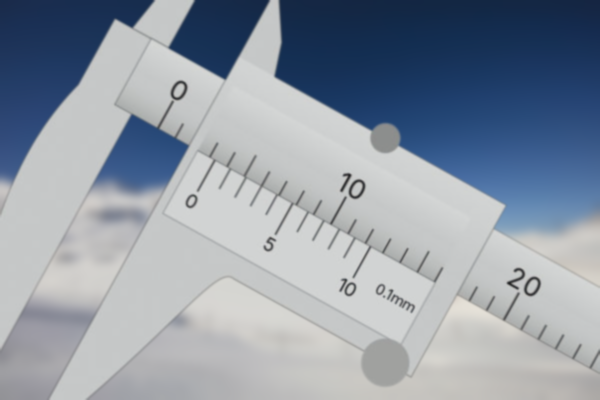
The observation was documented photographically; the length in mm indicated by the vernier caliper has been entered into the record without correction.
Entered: 3.3 mm
